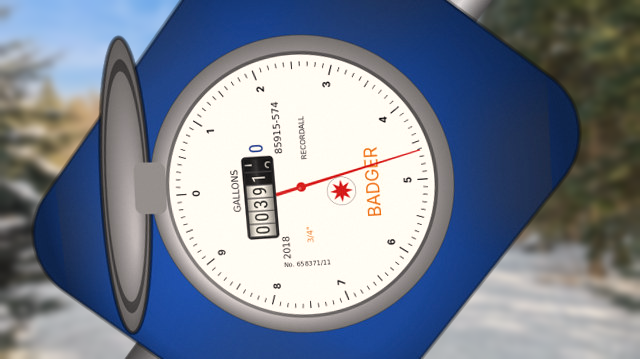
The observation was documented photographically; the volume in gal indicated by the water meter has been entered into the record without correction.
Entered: 39114.6 gal
